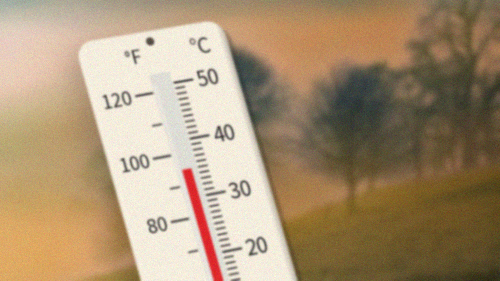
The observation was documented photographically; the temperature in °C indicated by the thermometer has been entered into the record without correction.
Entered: 35 °C
